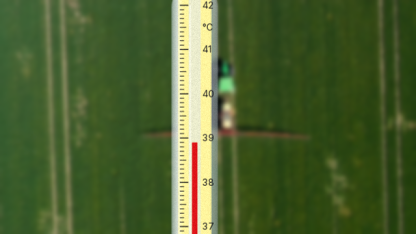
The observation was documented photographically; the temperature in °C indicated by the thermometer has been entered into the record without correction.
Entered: 38.9 °C
